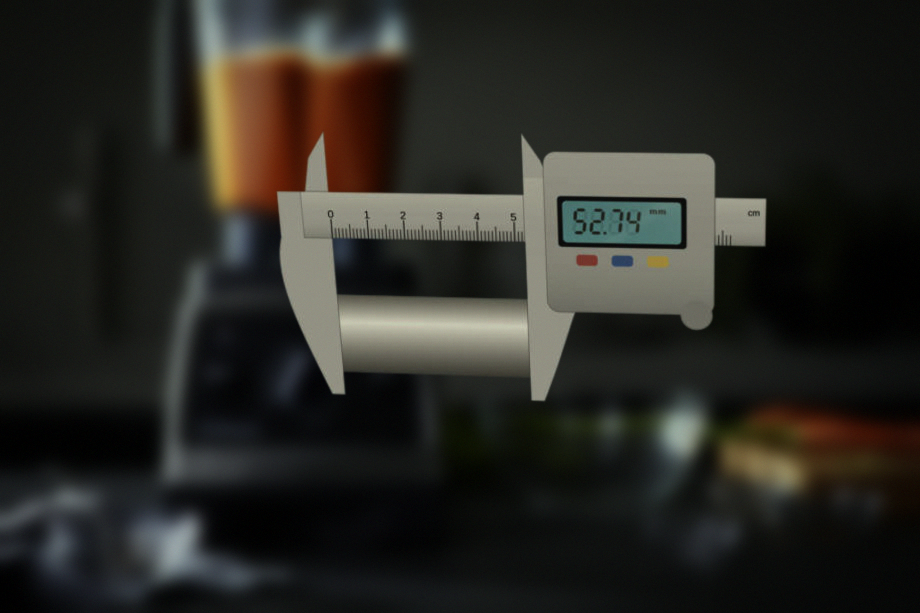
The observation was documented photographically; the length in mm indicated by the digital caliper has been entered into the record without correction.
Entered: 52.74 mm
